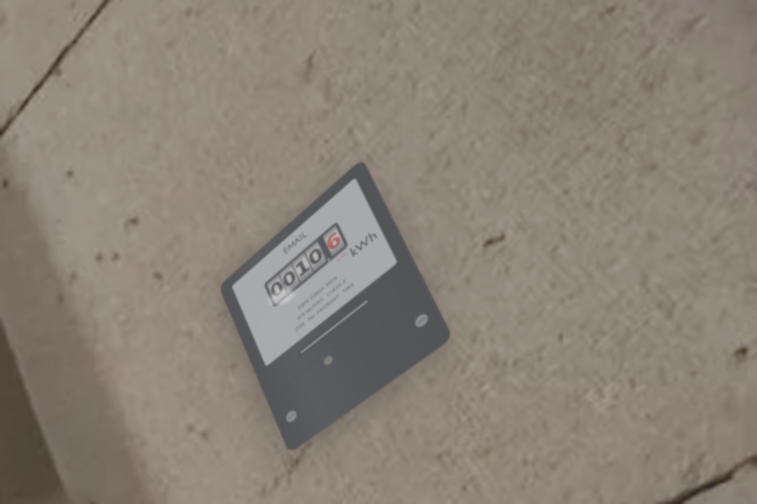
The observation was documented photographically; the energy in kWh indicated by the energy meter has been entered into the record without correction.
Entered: 10.6 kWh
